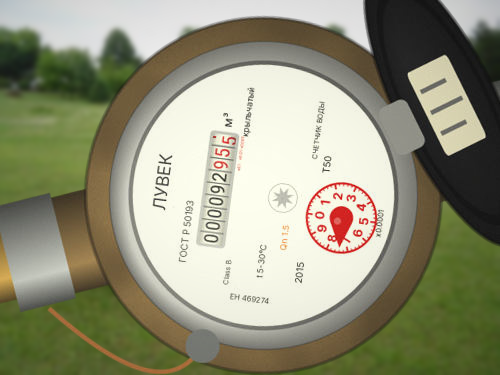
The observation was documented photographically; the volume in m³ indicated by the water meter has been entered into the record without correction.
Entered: 92.9547 m³
